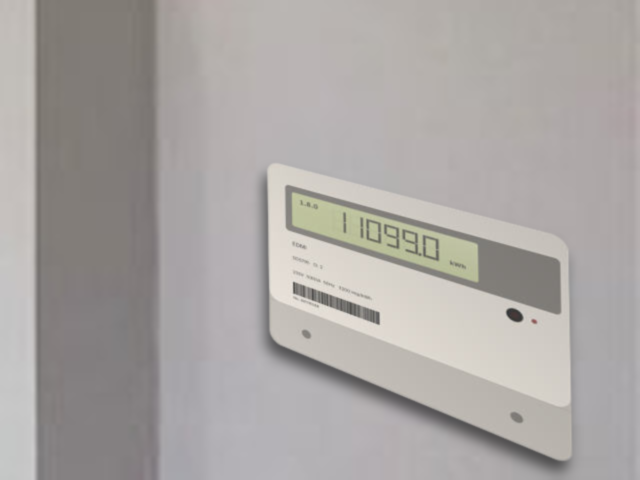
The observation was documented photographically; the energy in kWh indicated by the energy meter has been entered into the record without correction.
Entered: 11099.0 kWh
